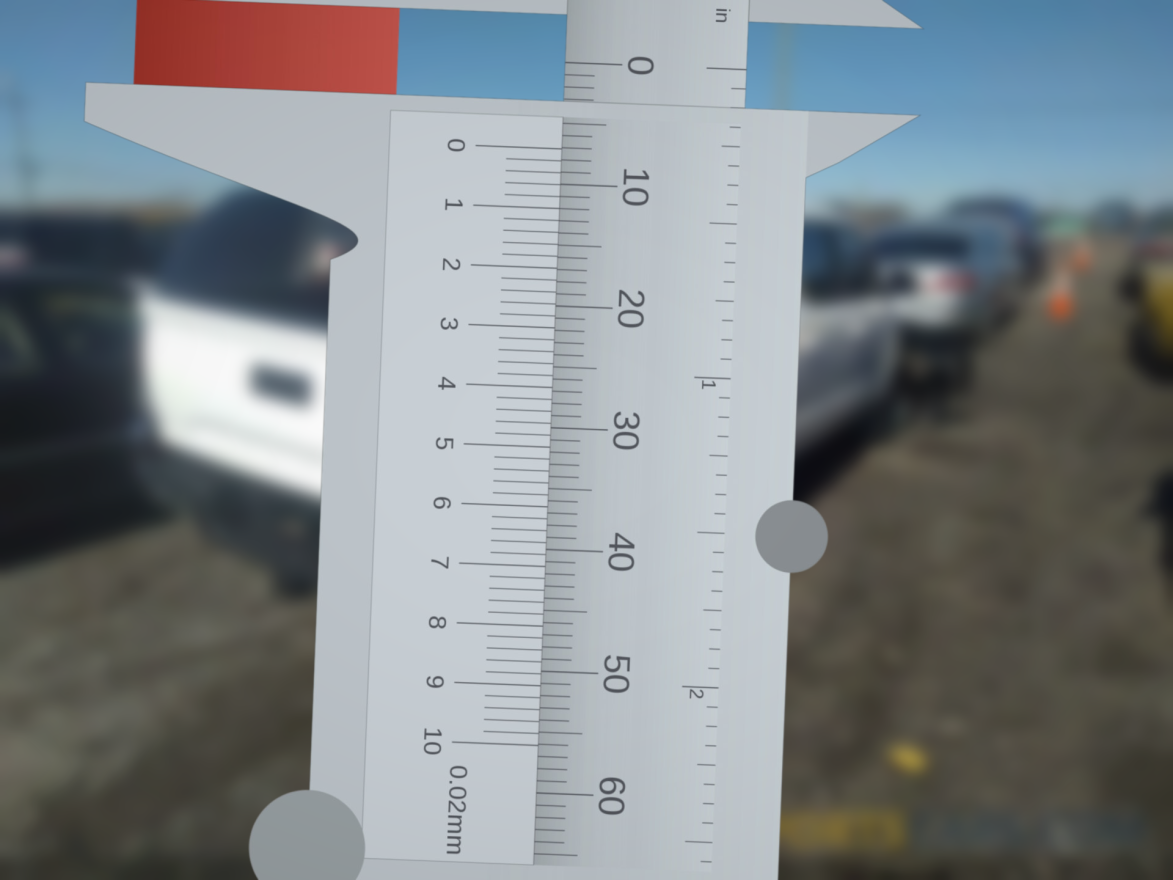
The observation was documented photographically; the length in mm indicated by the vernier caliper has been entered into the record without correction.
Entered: 7.1 mm
